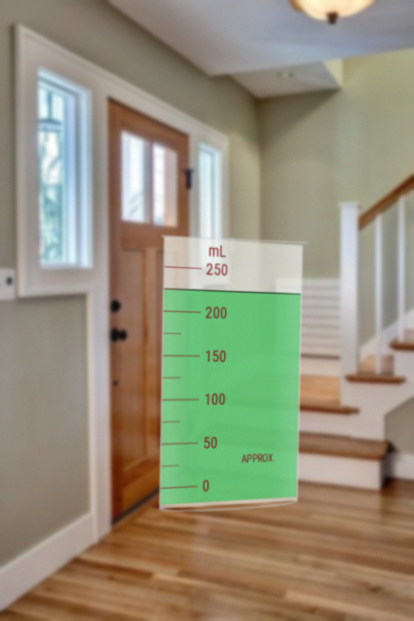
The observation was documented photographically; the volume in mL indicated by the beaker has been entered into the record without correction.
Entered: 225 mL
